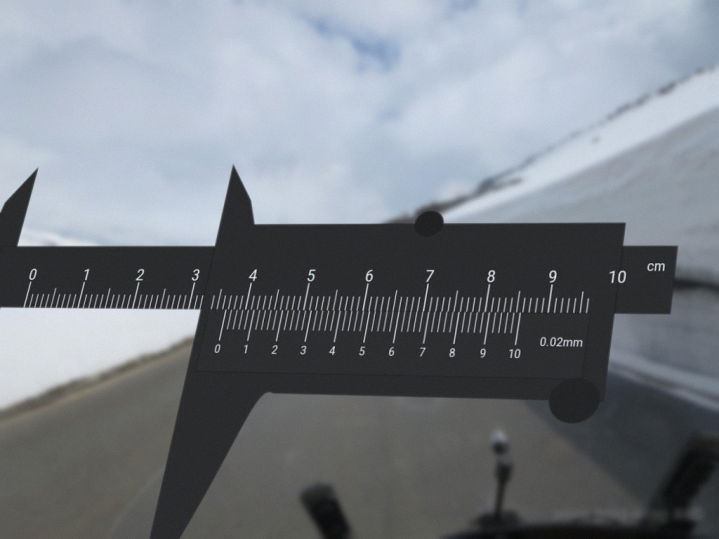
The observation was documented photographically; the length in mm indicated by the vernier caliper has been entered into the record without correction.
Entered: 36.6 mm
